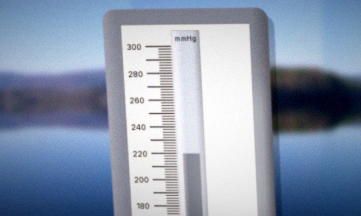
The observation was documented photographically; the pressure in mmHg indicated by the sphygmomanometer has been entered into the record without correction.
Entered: 220 mmHg
